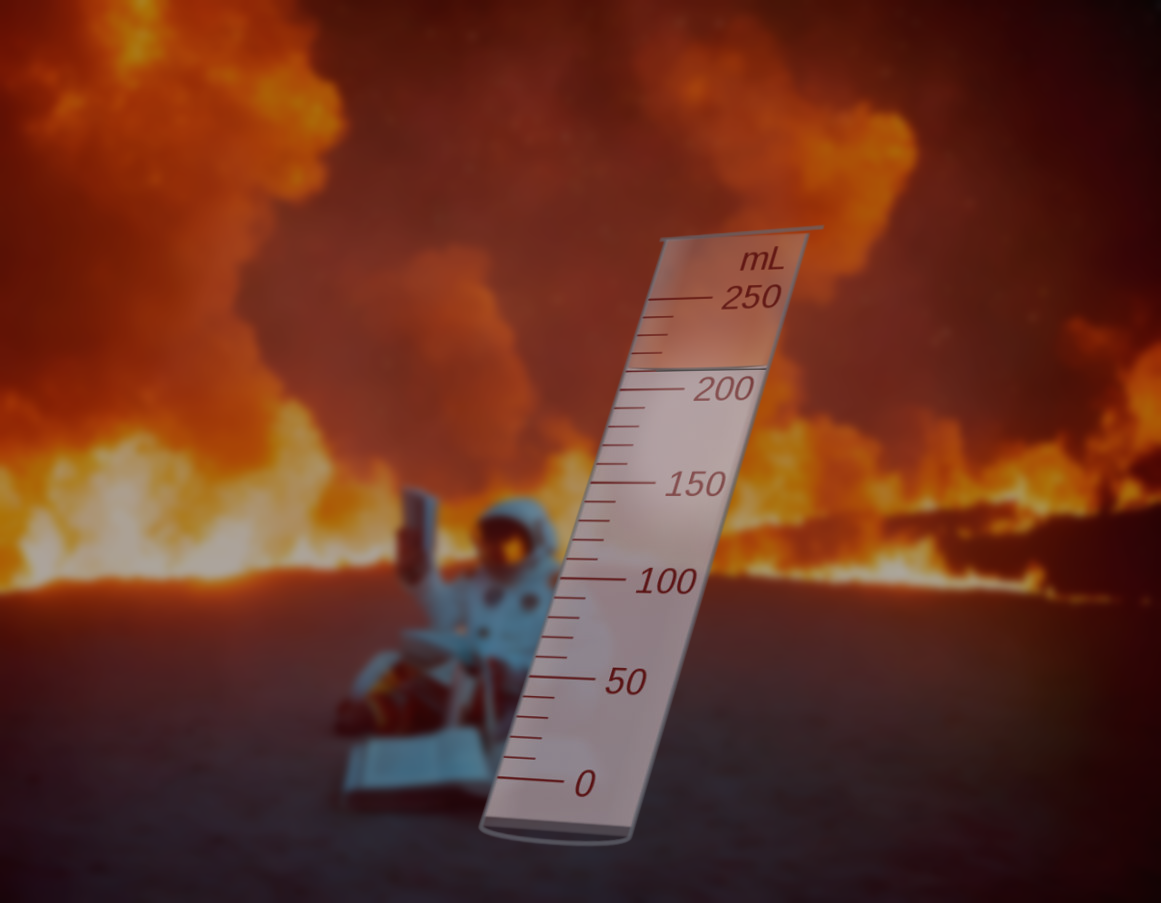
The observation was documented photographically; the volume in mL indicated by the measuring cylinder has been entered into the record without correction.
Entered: 210 mL
